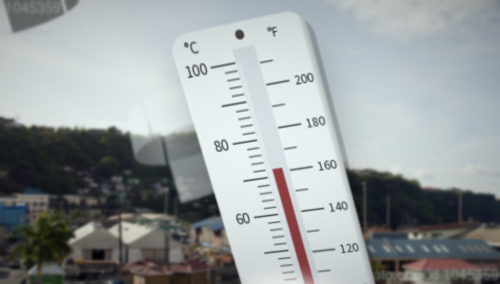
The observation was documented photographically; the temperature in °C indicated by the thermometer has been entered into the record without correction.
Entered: 72 °C
